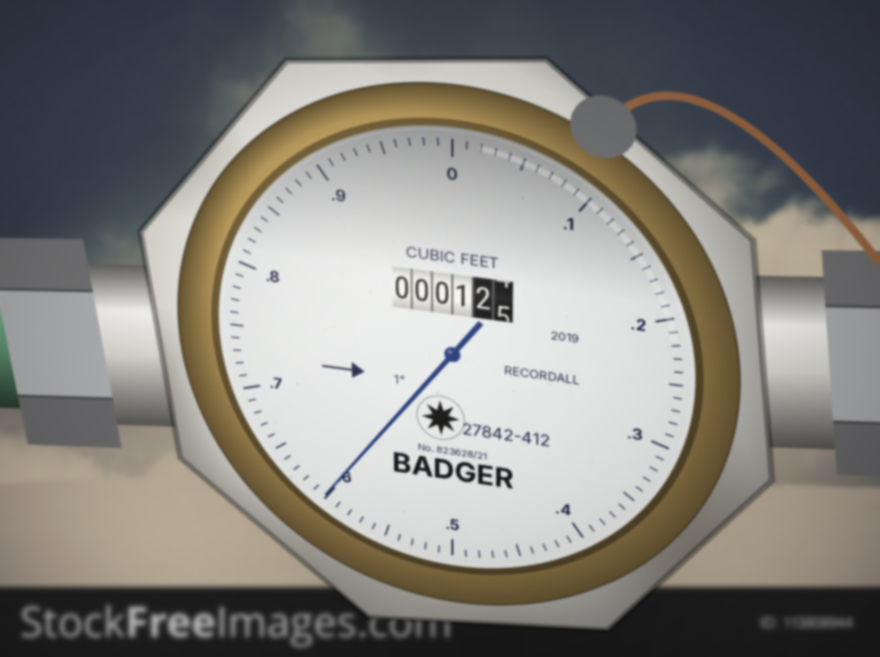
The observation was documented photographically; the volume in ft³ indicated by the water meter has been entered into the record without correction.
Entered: 124.60 ft³
